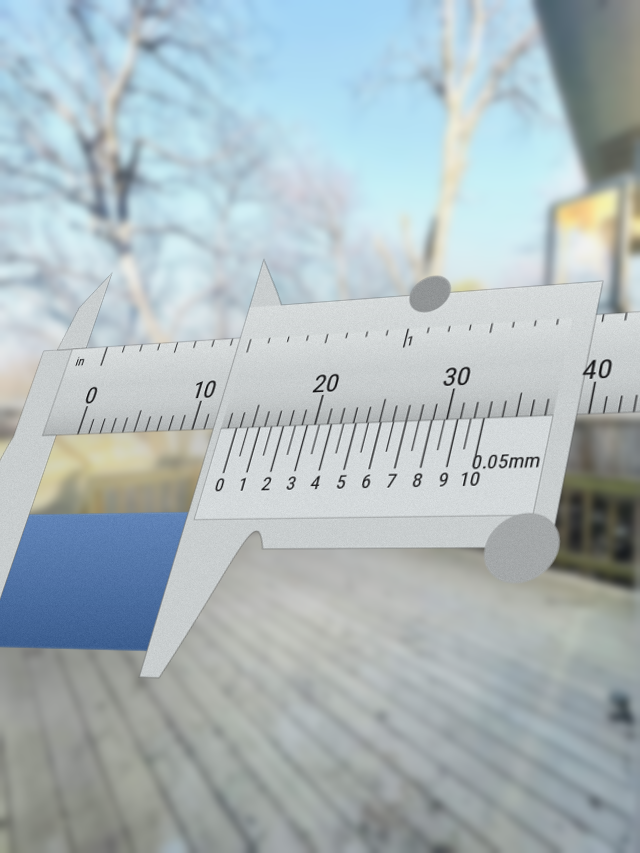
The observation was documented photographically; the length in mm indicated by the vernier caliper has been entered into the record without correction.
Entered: 13.7 mm
